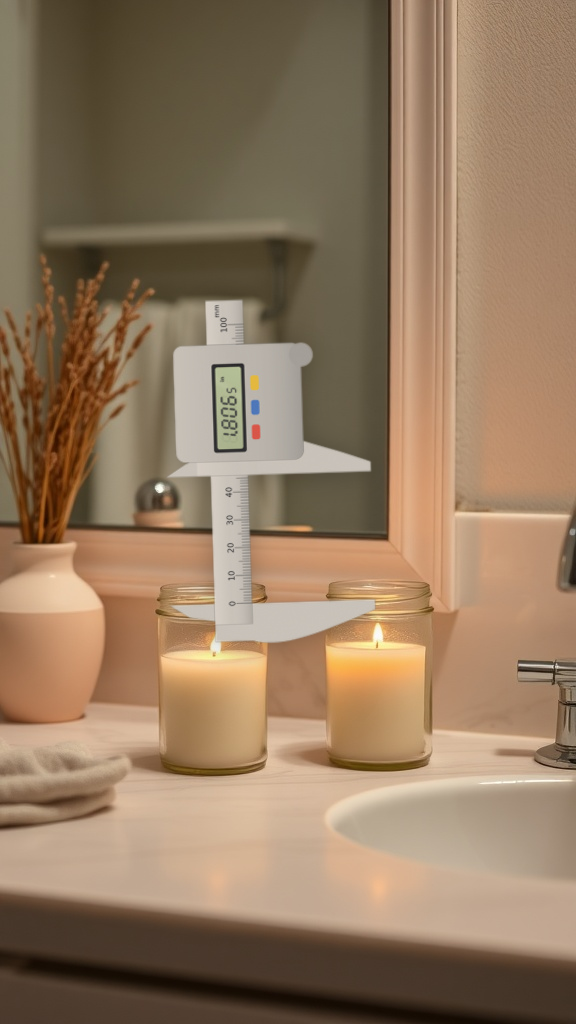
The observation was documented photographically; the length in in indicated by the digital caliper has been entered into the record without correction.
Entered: 1.8065 in
